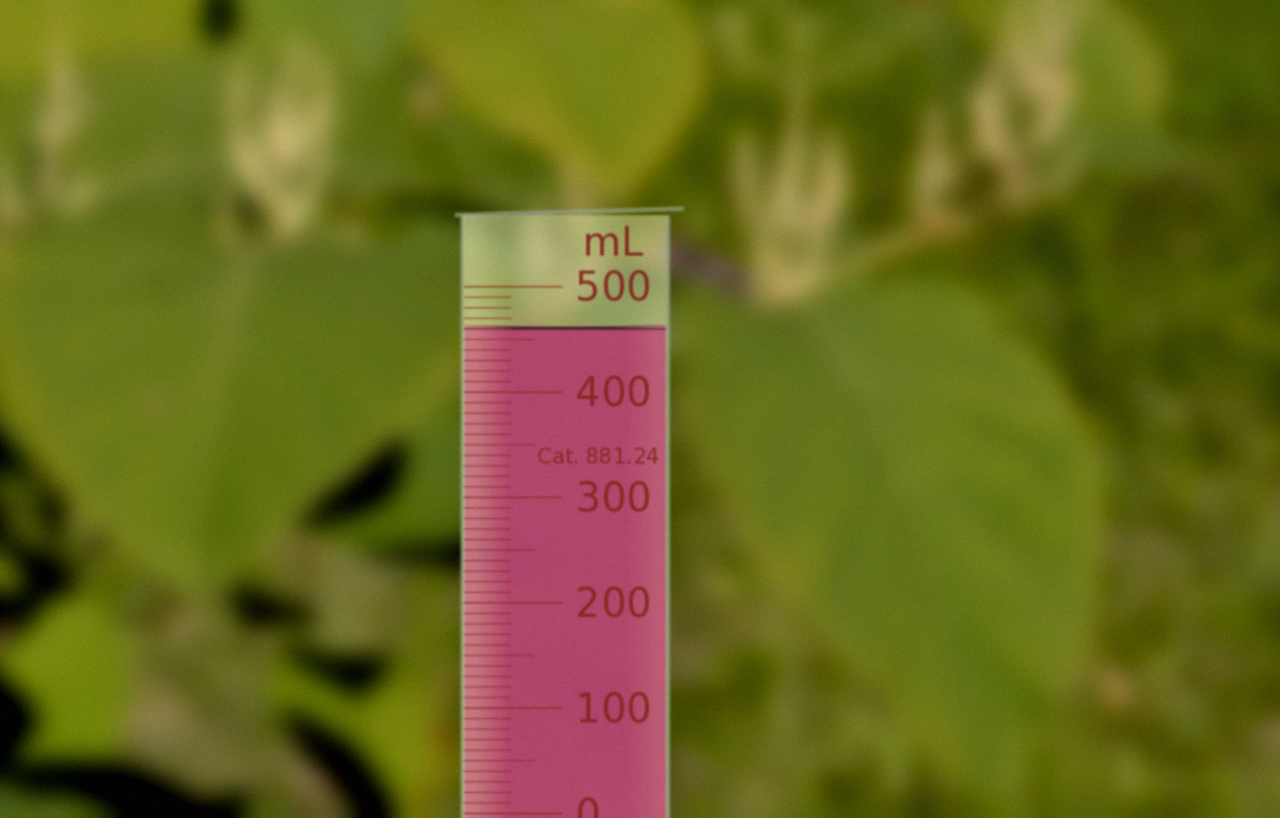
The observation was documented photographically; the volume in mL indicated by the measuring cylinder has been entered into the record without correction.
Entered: 460 mL
